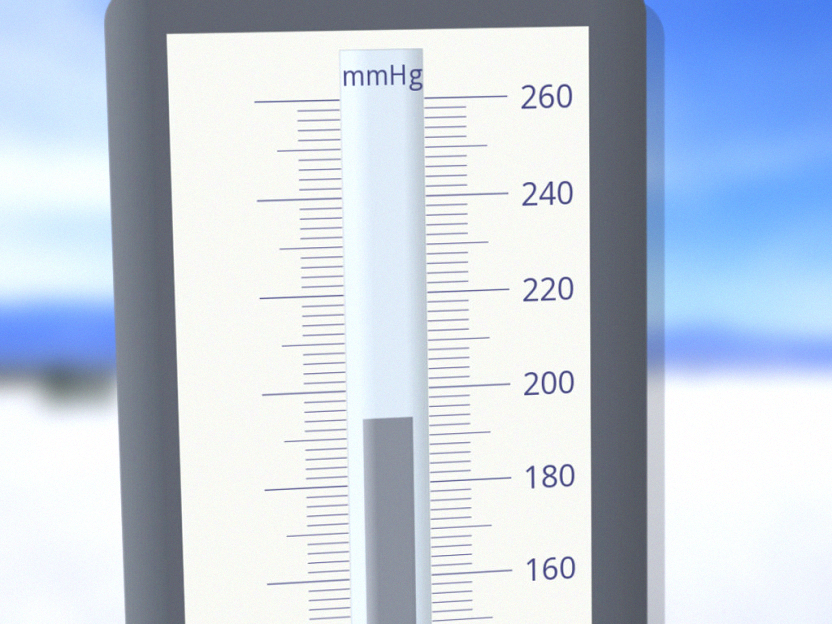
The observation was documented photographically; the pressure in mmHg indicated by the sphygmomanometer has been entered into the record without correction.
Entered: 194 mmHg
